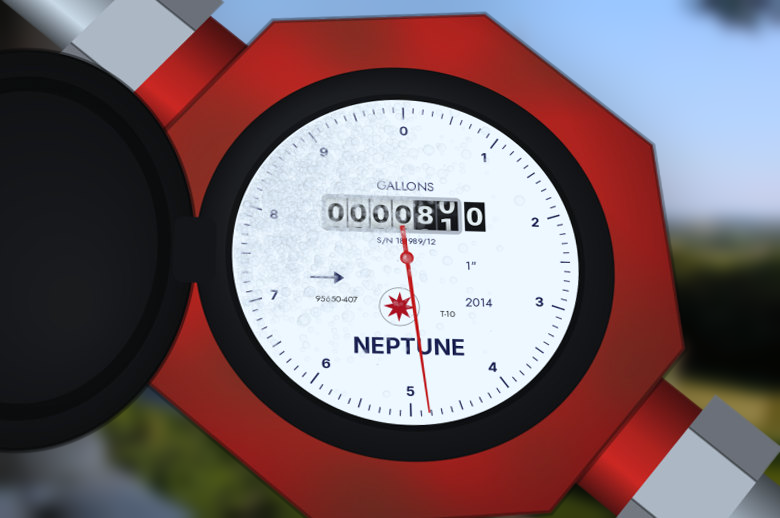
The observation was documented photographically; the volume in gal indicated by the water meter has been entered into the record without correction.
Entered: 804.8 gal
